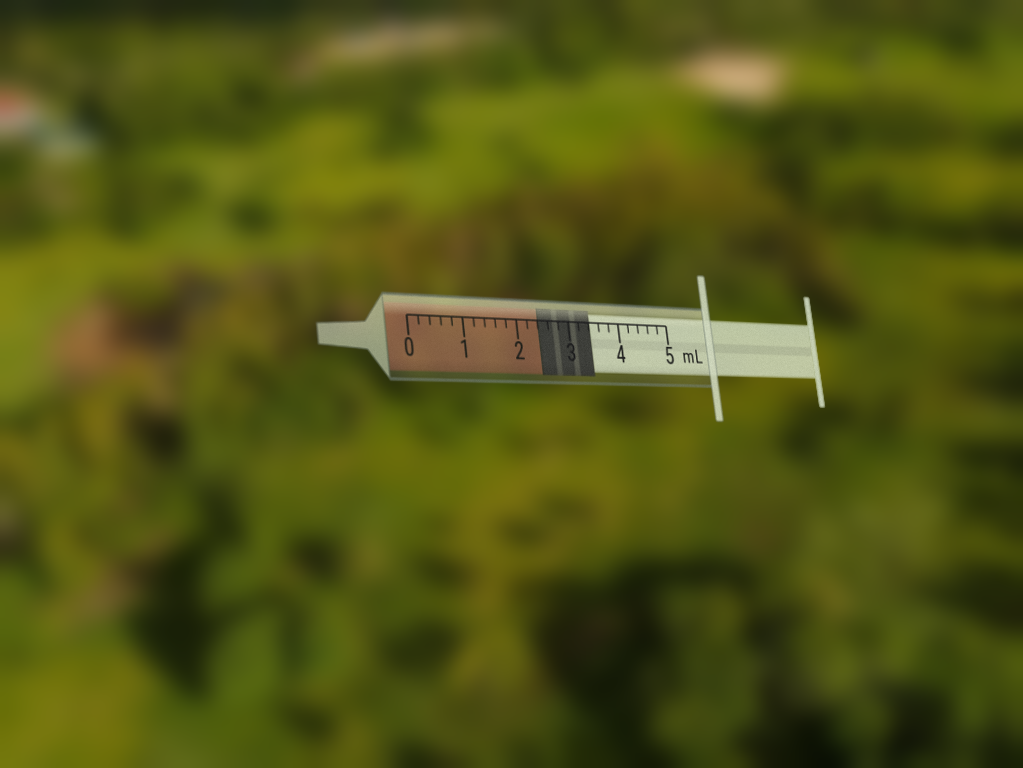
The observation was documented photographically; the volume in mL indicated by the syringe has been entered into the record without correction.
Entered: 2.4 mL
